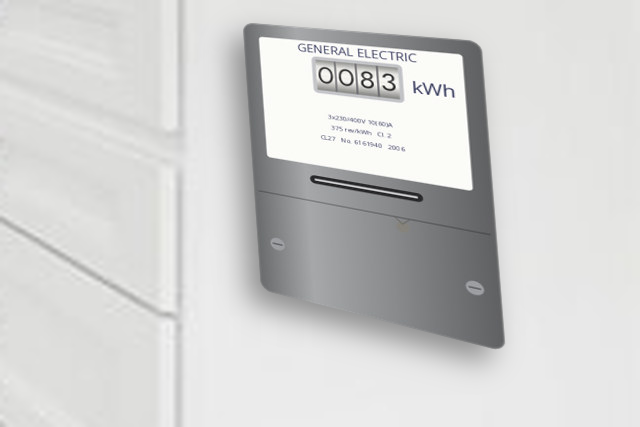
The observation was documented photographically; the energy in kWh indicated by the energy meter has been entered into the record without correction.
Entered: 83 kWh
